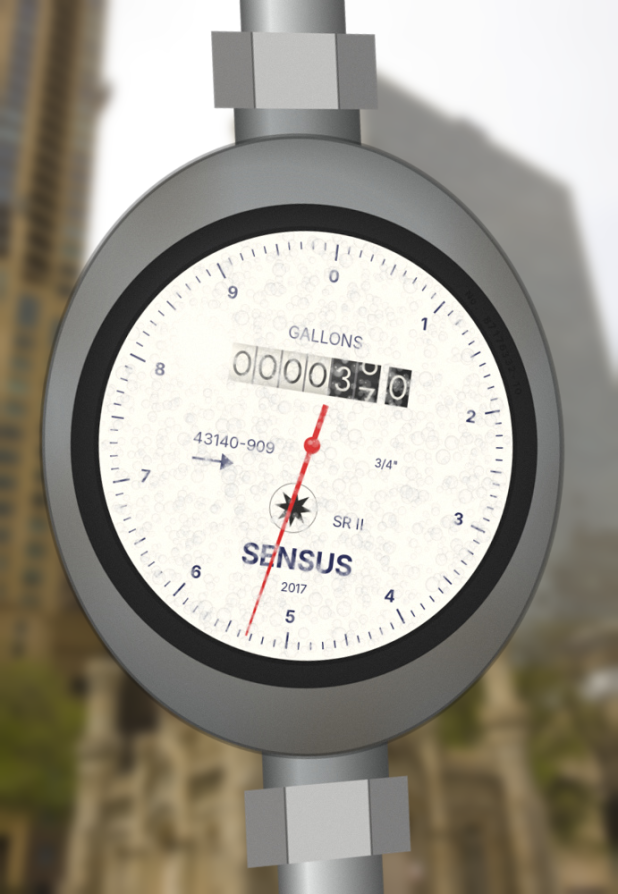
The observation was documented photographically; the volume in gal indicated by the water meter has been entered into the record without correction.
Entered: 365.3 gal
